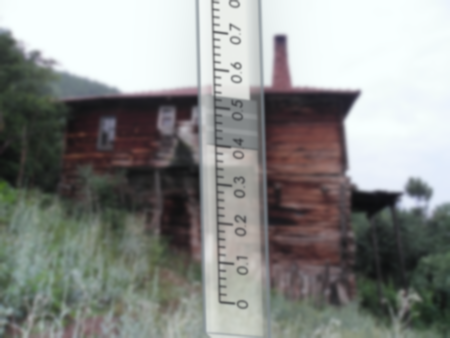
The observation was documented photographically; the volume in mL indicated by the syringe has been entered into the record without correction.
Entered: 0.4 mL
